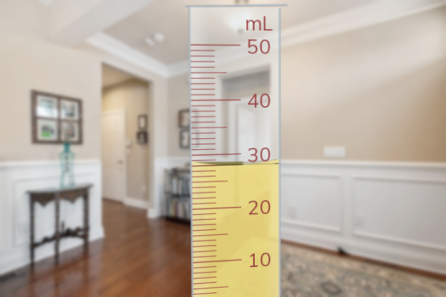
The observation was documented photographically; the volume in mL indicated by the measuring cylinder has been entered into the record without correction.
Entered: 28 mL
